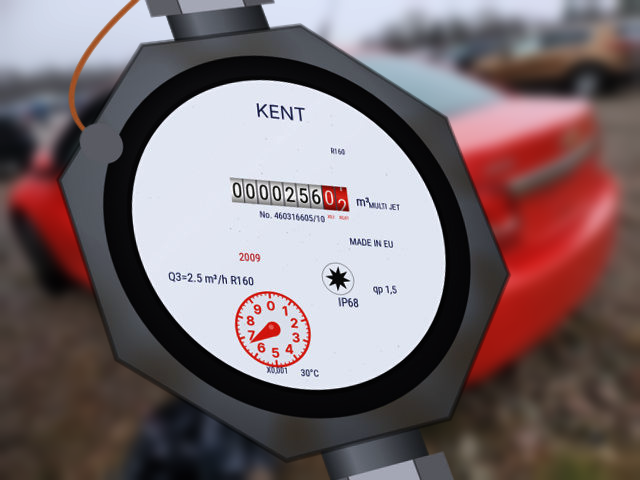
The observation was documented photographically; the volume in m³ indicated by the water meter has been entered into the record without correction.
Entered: 256.016 m³
